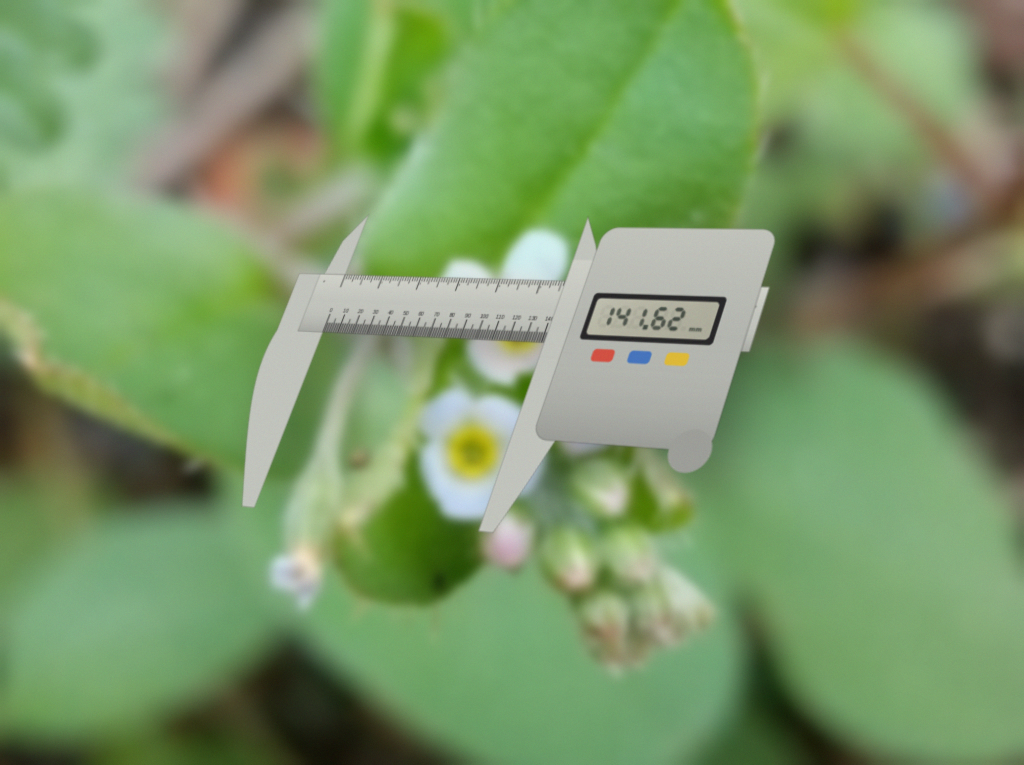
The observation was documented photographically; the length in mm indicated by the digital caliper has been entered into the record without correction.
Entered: 141.62 mm
